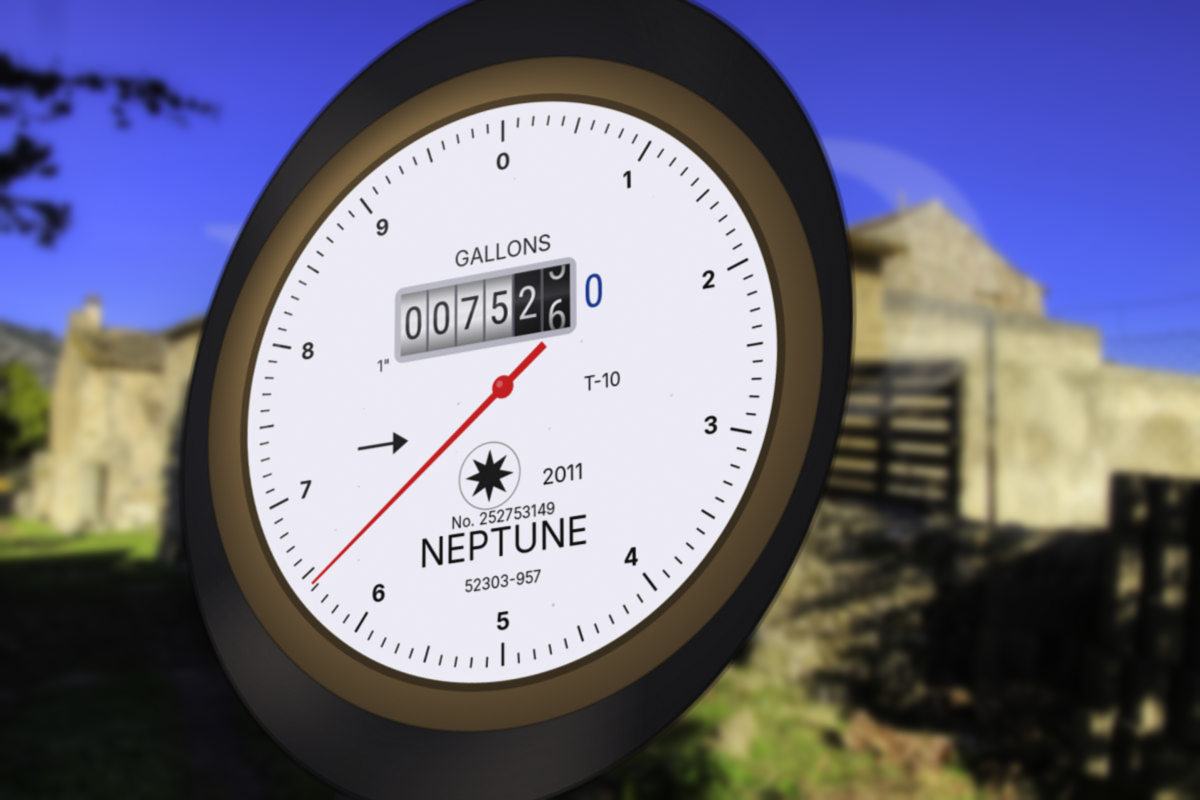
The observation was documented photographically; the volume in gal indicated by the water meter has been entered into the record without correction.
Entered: 75256.4 gal
